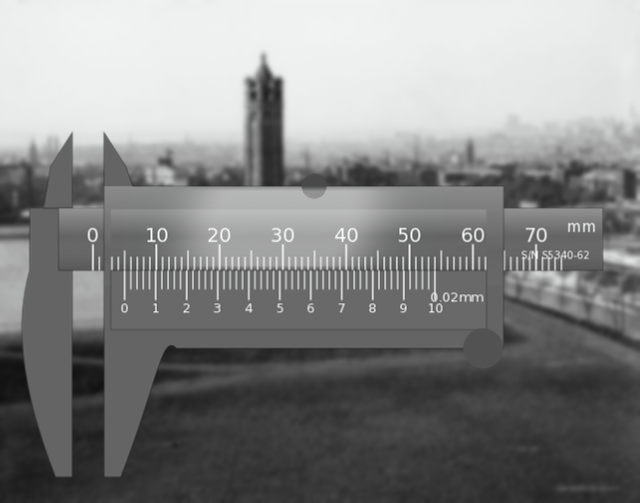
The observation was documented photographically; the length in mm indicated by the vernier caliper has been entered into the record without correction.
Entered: 5.0 mm
